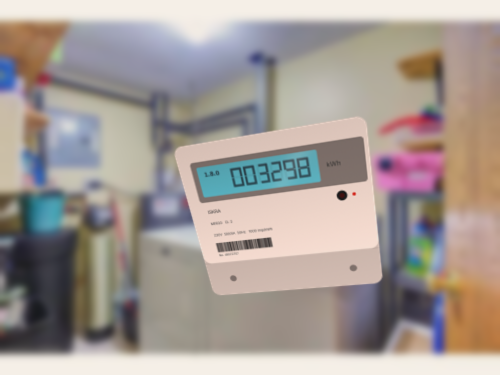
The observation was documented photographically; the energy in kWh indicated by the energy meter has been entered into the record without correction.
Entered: 3298 kWh
